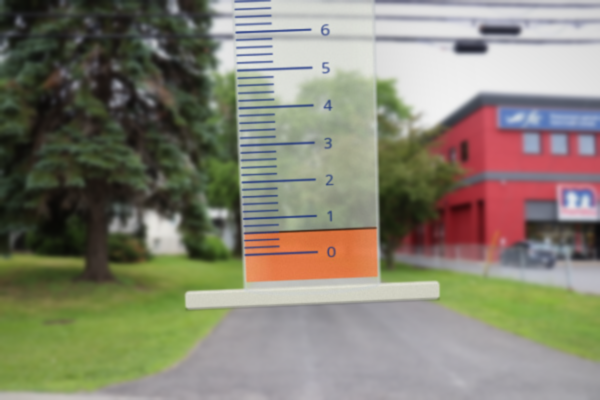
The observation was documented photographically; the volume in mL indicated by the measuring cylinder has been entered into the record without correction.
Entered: 0.6 mL
